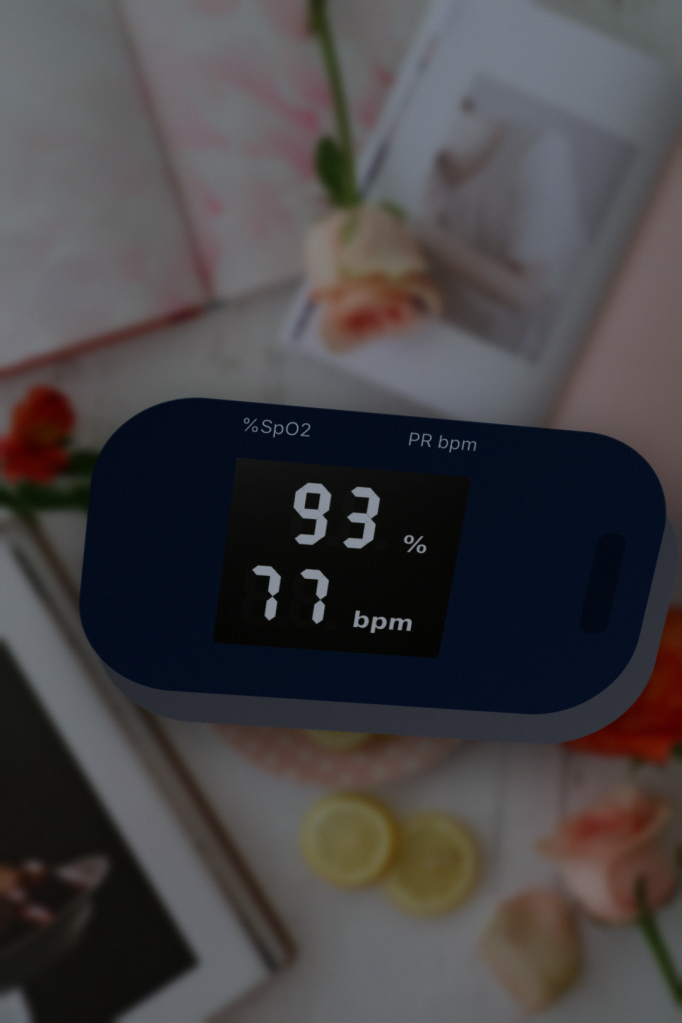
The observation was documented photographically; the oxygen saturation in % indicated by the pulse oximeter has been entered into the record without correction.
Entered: 93 %
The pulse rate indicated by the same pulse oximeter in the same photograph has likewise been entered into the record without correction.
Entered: 77 bpm
